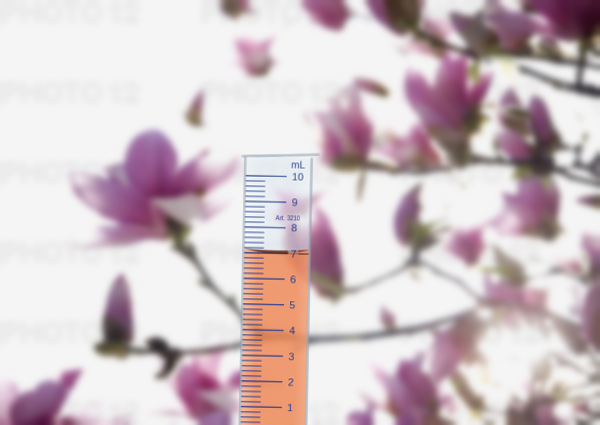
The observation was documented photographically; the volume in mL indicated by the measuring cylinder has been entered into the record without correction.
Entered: 7 mL
